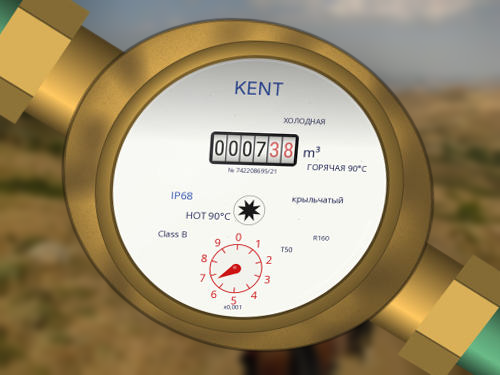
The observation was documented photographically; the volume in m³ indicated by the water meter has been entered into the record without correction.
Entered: 7.386 m³
